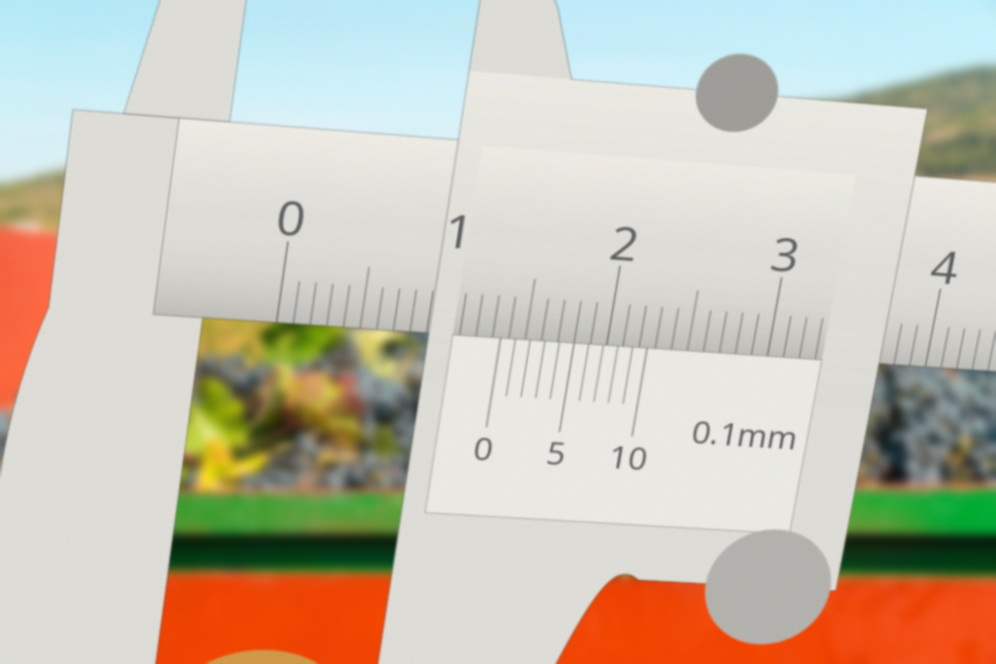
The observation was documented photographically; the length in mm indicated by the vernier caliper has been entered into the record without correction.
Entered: 13.5 mm
